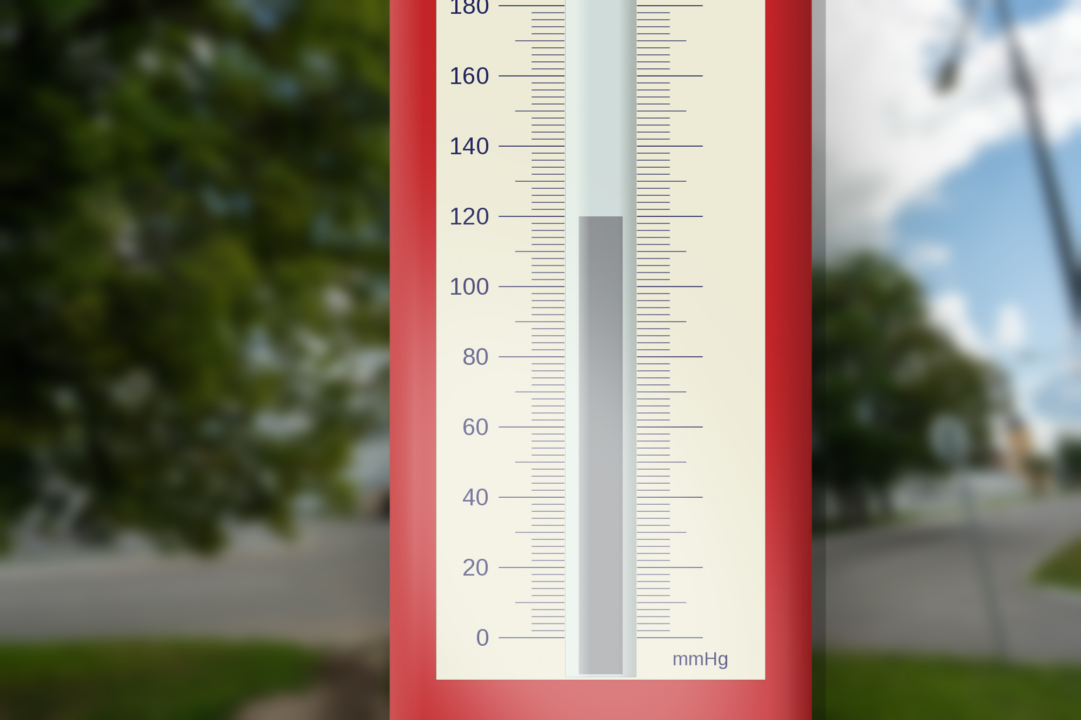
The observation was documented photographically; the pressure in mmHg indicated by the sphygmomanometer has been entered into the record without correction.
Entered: 120 mmHg
